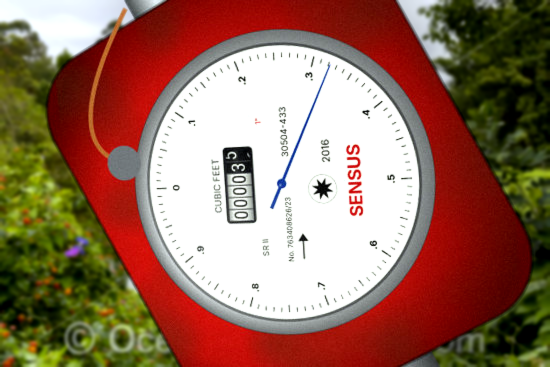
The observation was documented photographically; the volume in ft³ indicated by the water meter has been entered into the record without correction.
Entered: 35.32 ft³
